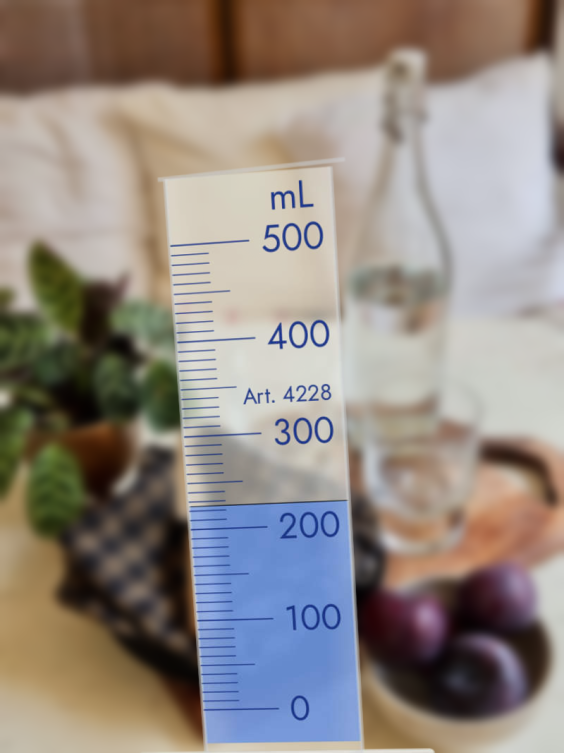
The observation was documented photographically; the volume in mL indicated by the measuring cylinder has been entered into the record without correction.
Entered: 225 mL
